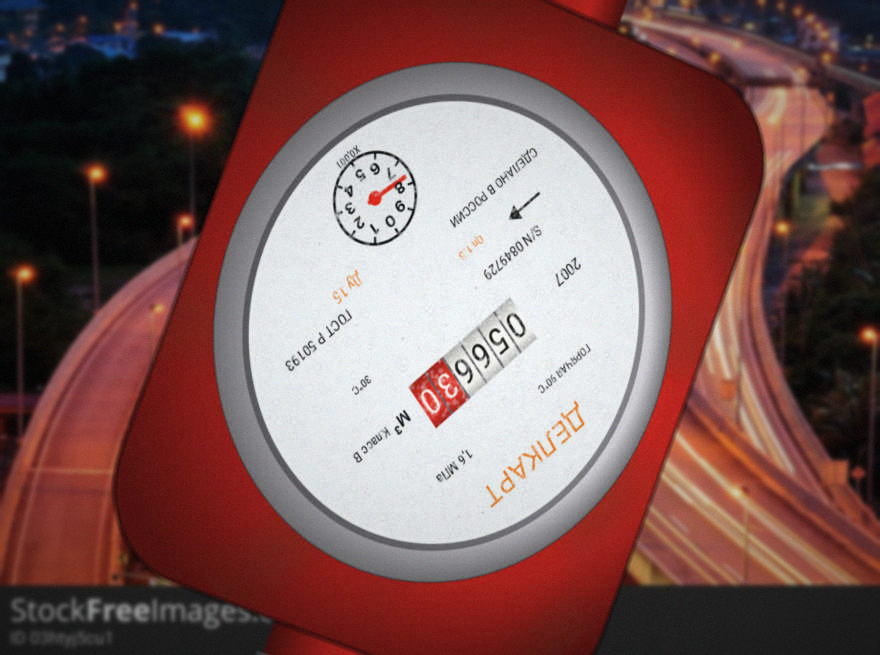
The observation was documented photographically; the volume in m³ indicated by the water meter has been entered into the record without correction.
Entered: 566.307 m³
